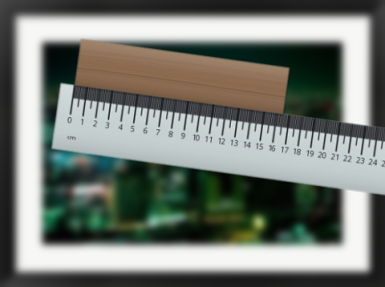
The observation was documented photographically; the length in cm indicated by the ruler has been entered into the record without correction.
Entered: 16.5 cm
